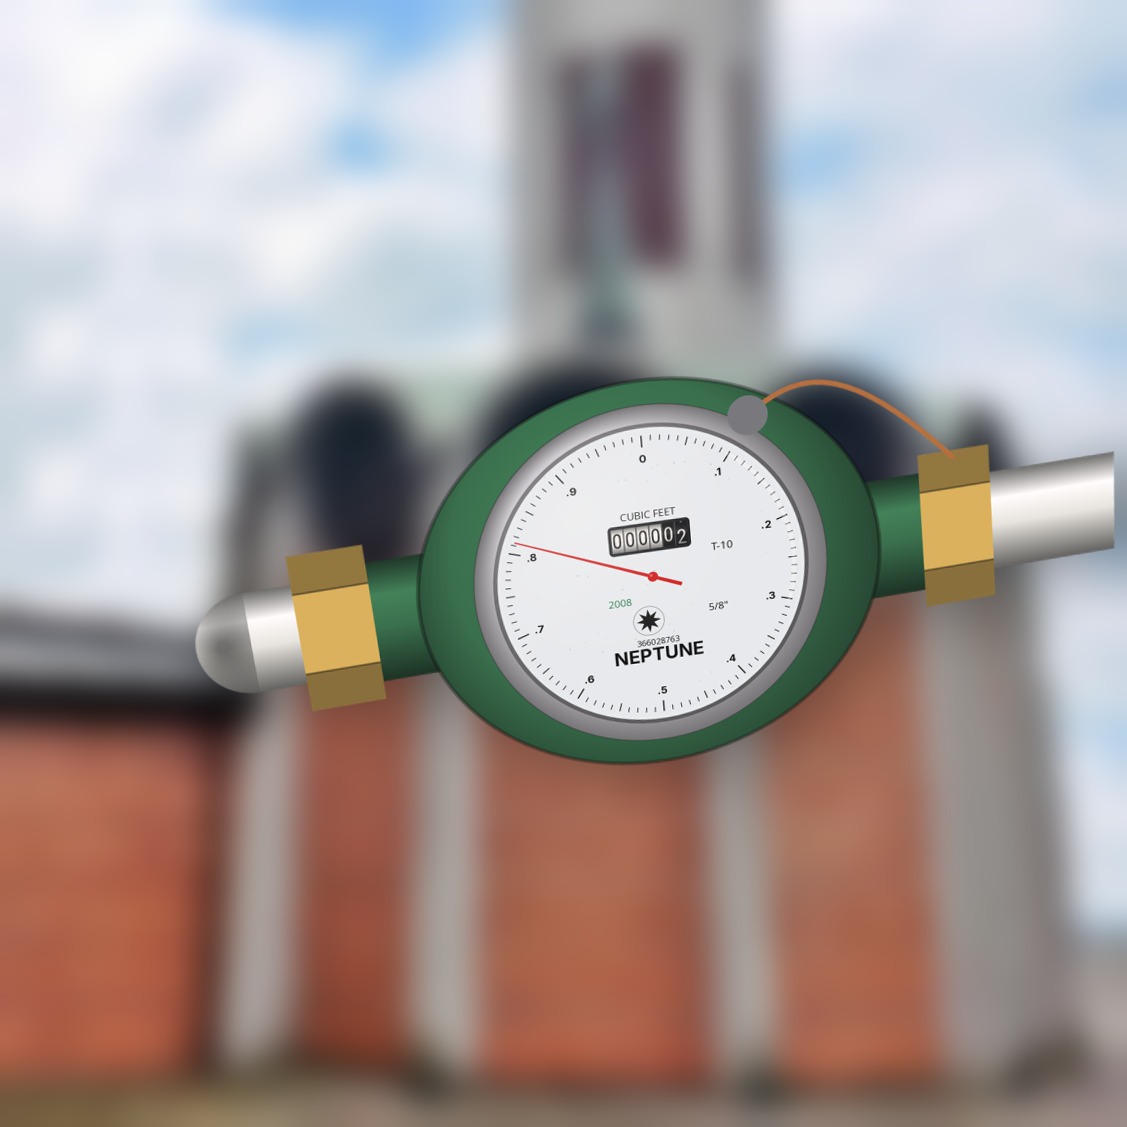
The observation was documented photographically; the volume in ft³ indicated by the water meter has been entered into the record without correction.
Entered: 1.81 ft³
